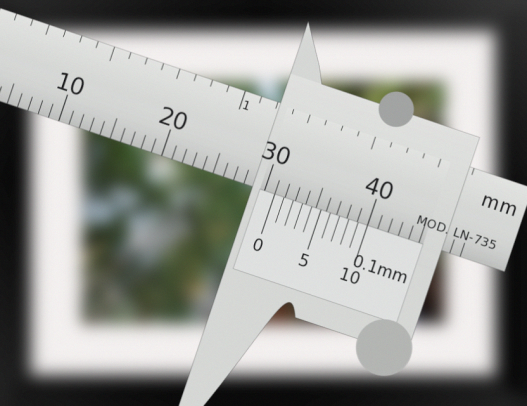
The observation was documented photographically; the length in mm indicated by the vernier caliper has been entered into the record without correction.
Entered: 31.0 mm
